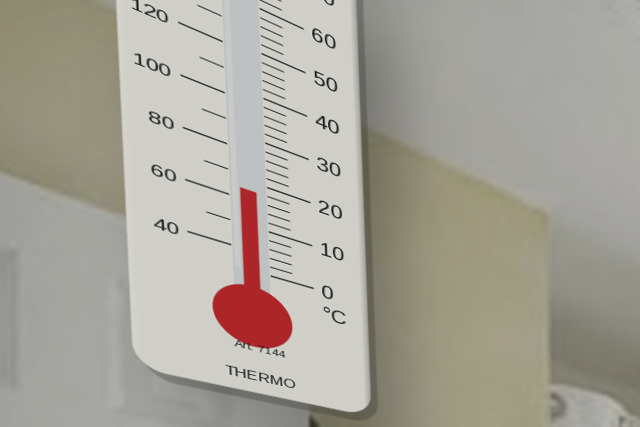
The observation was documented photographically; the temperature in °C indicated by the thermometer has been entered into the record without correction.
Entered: 18 °C
